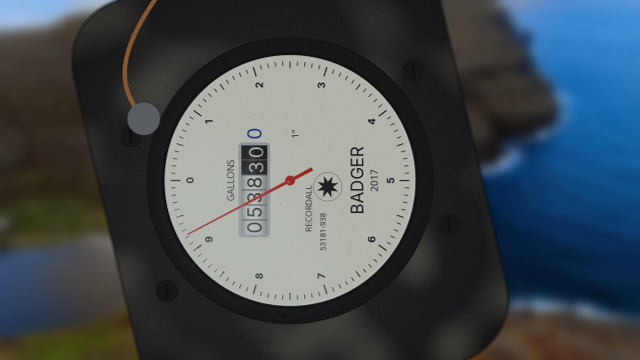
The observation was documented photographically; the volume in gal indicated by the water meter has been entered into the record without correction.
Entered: 538299.2 gal
